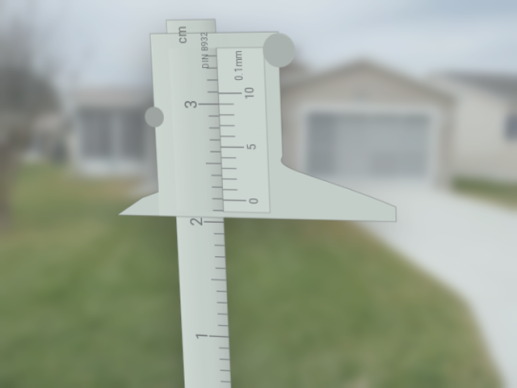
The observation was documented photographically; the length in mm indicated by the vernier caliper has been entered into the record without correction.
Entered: 21.9 mm
